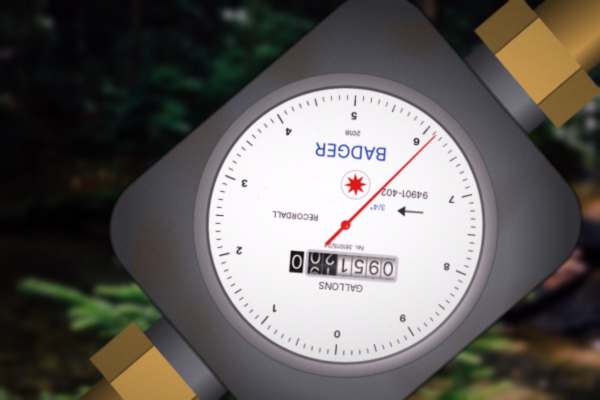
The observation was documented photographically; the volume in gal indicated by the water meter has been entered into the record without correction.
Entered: 951196.1 gal
